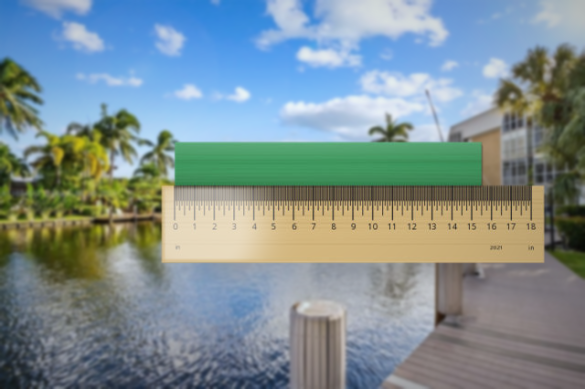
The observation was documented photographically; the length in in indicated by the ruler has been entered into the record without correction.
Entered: 15.5 in
